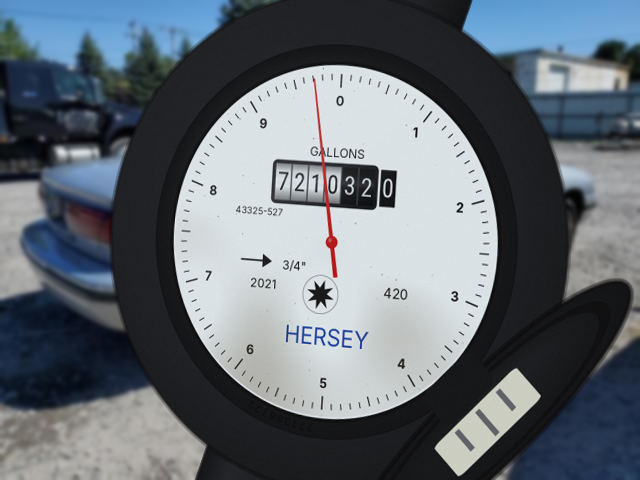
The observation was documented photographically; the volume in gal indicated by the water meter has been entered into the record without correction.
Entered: 7210319.7 gal
